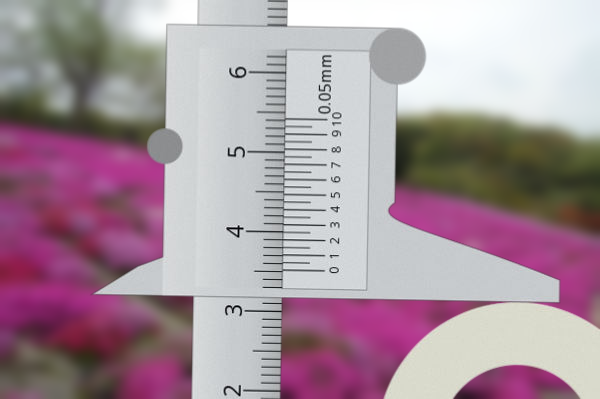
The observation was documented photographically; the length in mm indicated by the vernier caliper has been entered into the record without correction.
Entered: 35.2 mm
